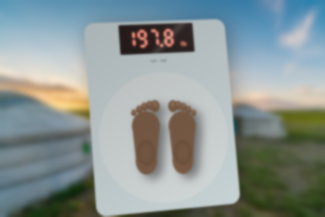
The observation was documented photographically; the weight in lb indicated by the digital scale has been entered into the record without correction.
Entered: 197.8 lb
